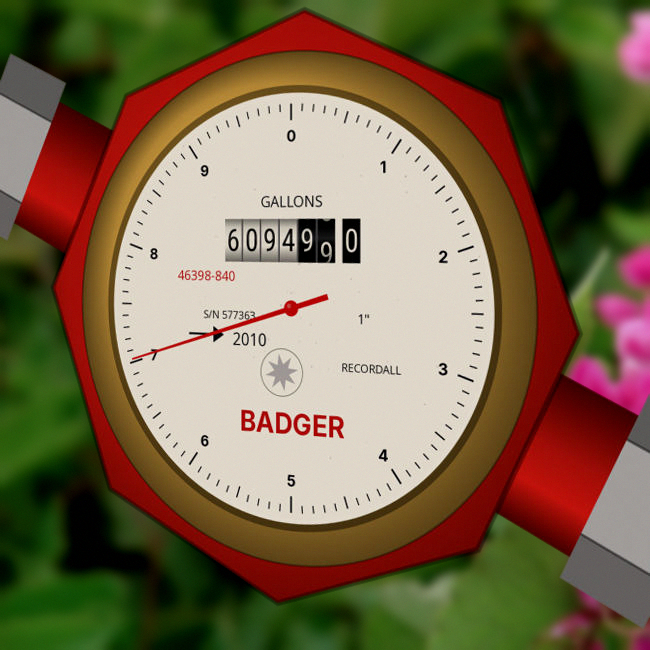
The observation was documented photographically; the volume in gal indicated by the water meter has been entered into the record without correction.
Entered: 6094987.0 gal
